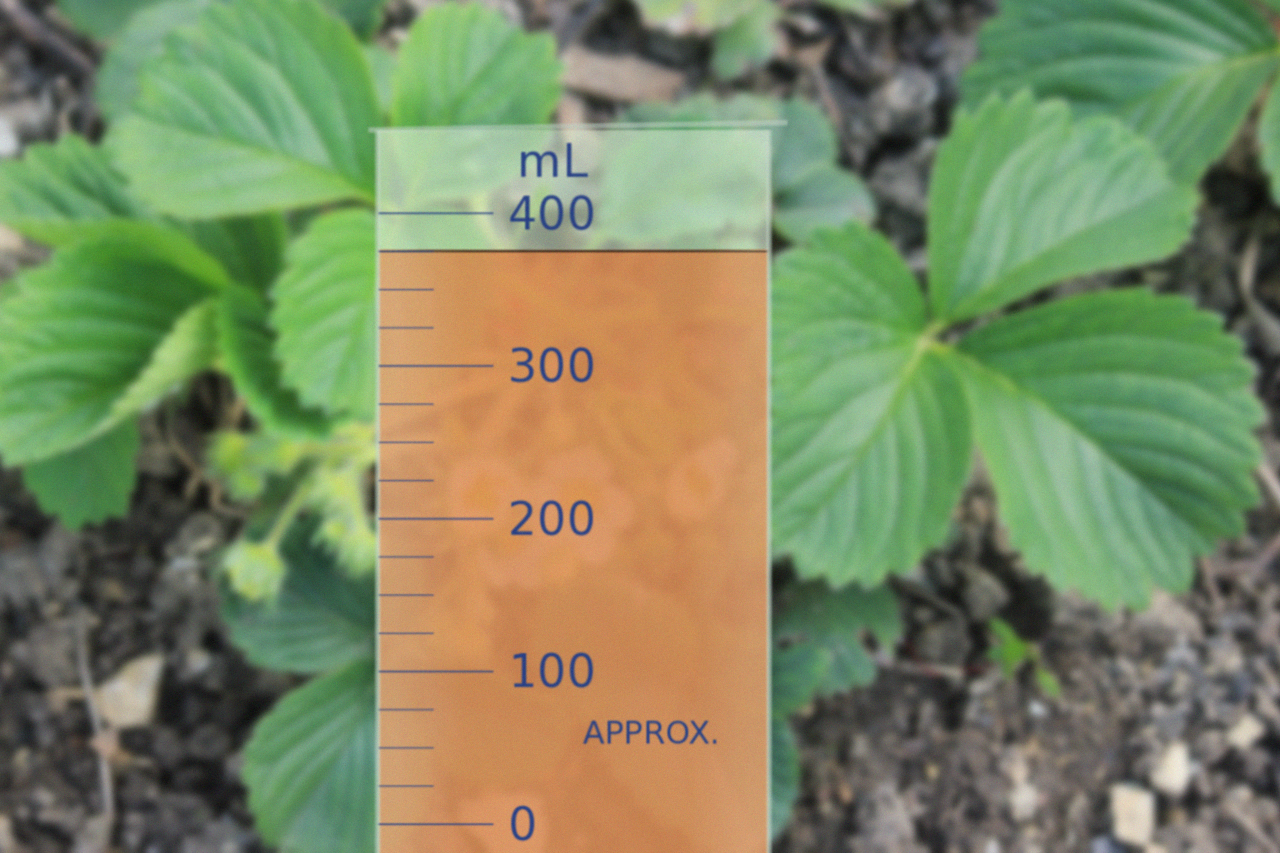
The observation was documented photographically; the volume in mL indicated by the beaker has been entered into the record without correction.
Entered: 375 mL
